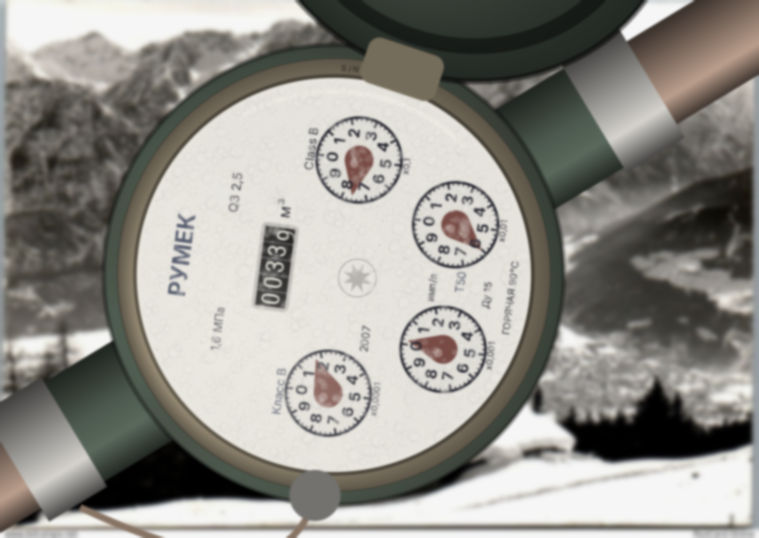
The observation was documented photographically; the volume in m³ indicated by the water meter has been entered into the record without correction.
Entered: 338.7601 m³
